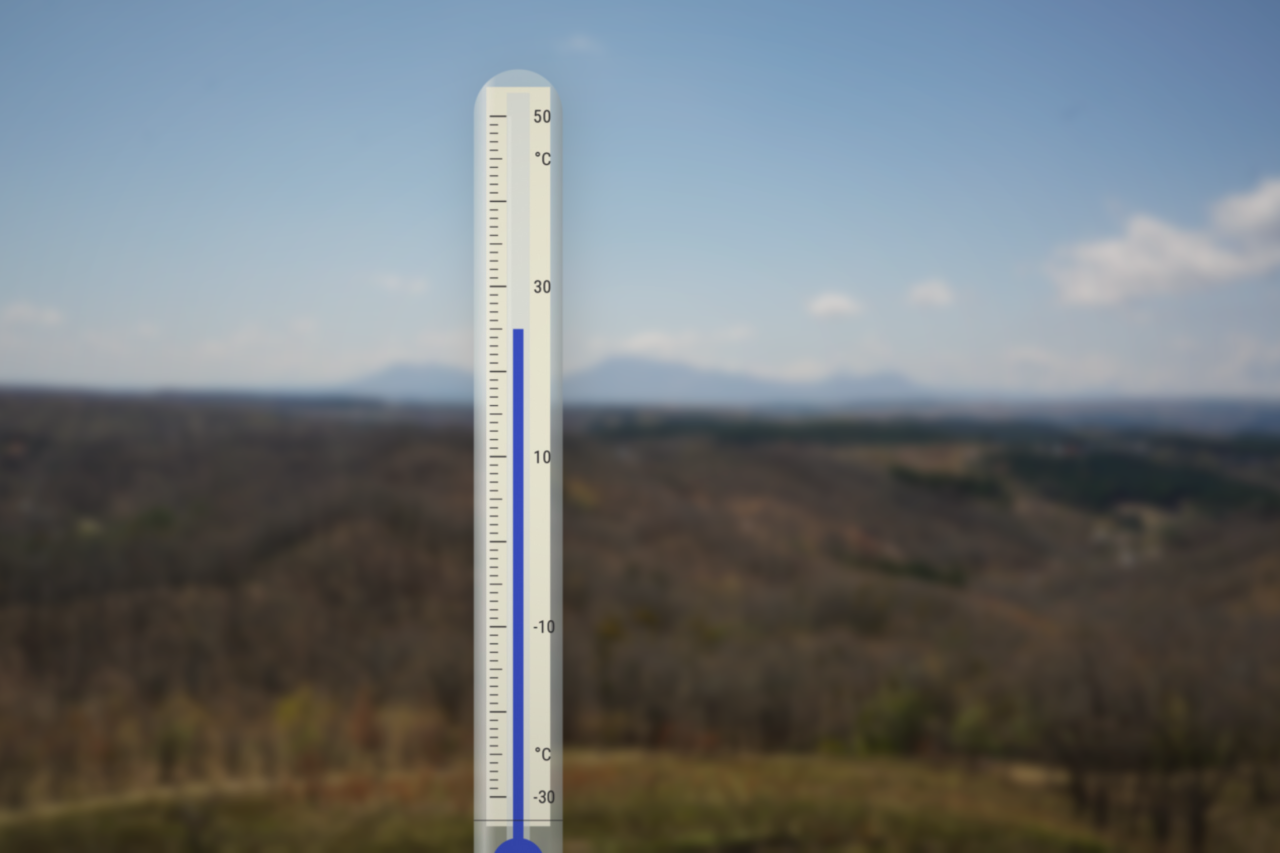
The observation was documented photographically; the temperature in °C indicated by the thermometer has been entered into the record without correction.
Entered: 25 °C
